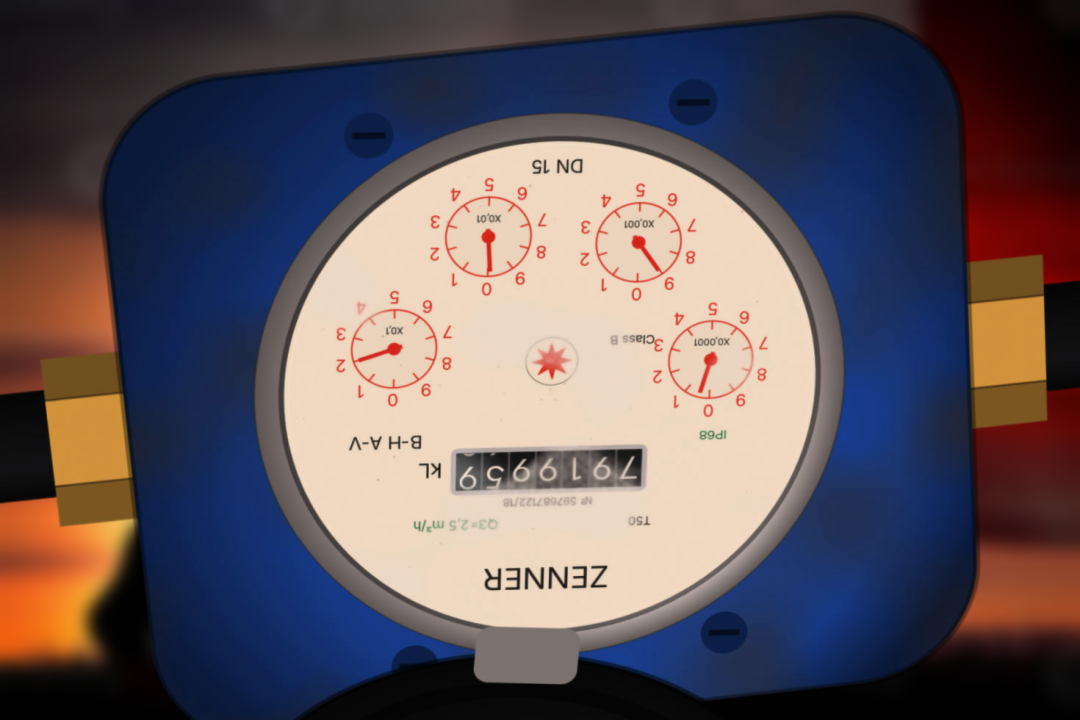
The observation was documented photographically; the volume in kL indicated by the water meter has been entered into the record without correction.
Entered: 7919959.1990 kL
